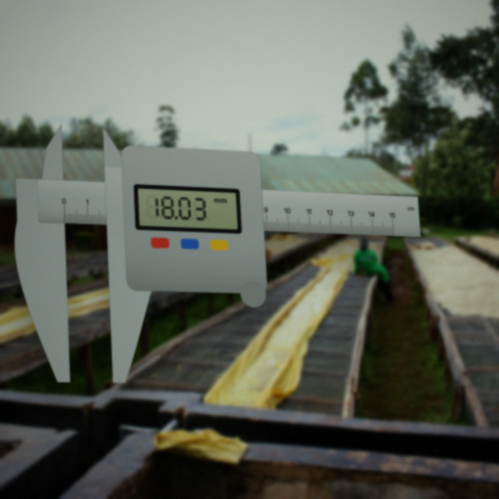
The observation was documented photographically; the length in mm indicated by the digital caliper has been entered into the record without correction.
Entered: 18.03 mm
